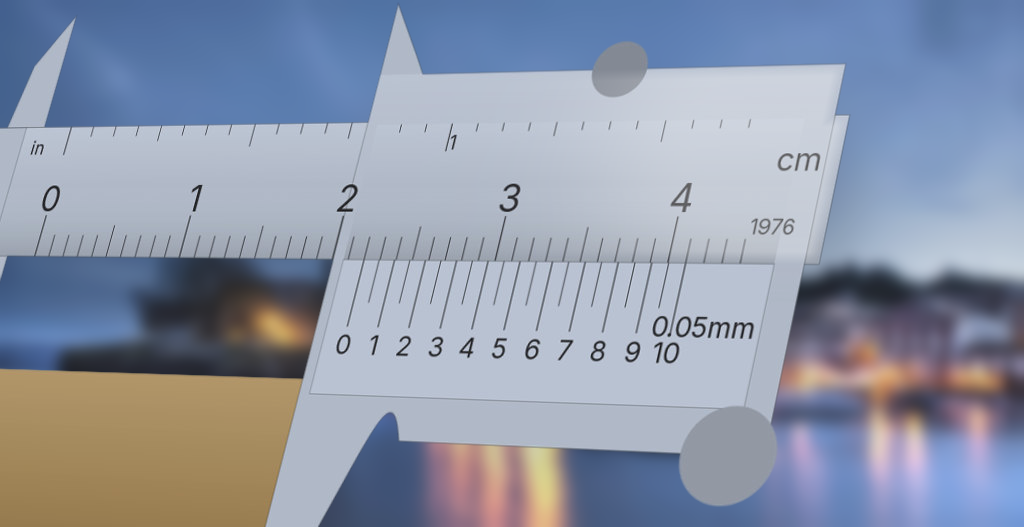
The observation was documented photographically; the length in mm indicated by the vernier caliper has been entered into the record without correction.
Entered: 22.0 mm
